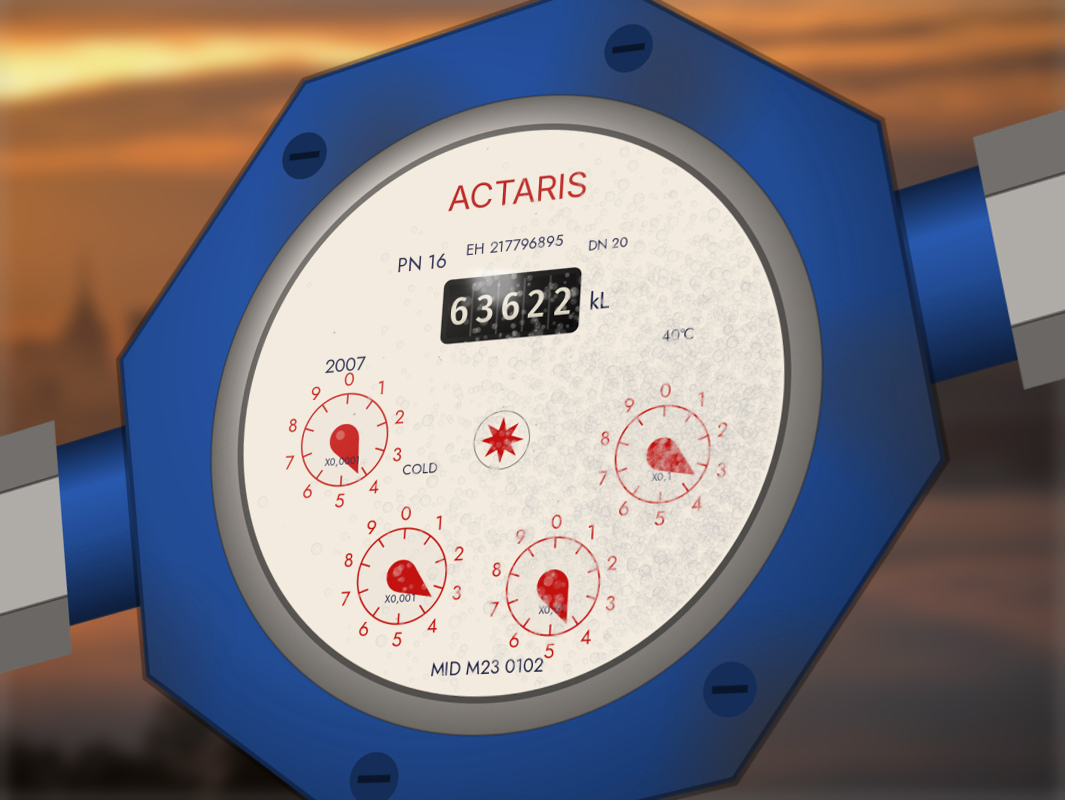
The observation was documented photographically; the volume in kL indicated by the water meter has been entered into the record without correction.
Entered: 63622.3434 kL
